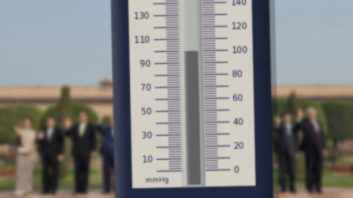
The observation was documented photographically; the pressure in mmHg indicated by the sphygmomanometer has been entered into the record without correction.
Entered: 100 mmHg
